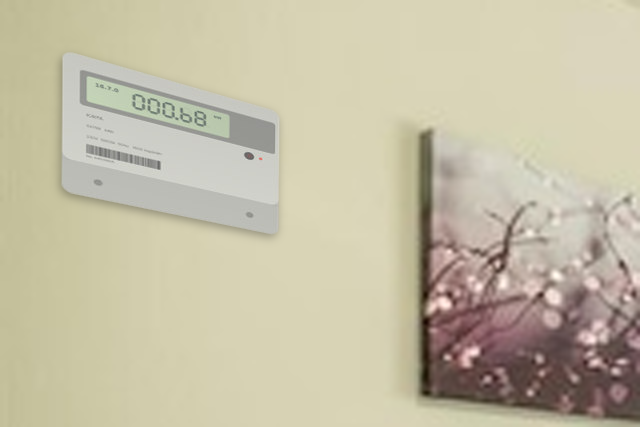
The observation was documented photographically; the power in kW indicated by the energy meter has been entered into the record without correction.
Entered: 0.68 kW
